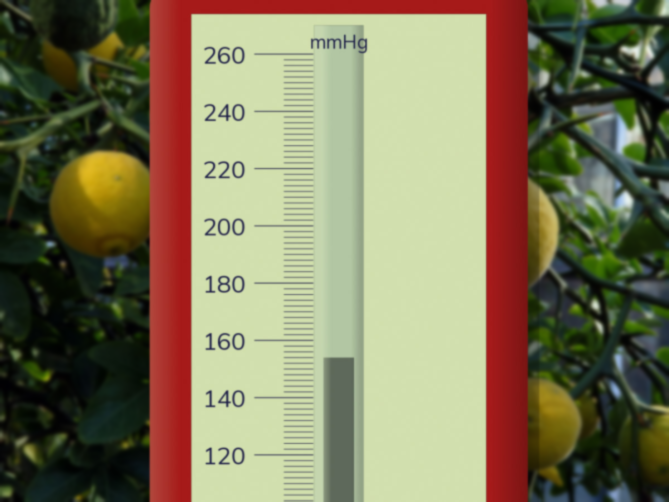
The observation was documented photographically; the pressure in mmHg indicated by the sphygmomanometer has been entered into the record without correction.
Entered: 154 mmHg
